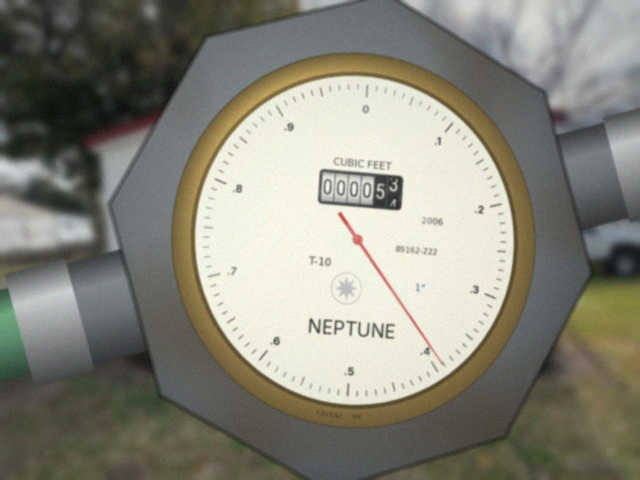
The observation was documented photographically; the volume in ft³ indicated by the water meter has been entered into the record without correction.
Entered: 53.39 ft³
